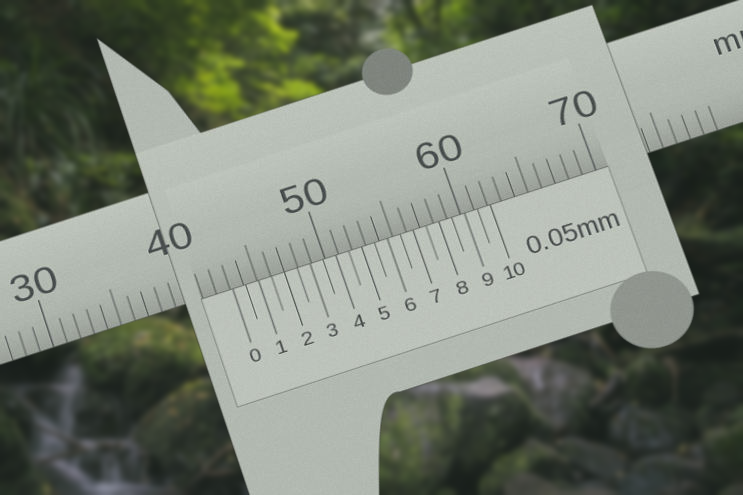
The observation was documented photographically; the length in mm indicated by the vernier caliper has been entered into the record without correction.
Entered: 43.2 mm
